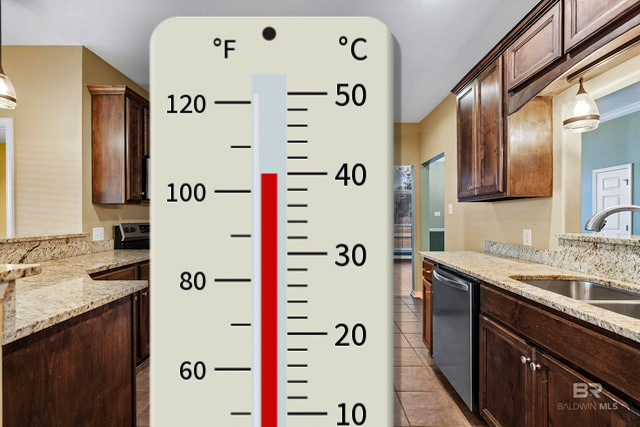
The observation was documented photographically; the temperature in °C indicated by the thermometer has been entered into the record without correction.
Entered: 40 °C
